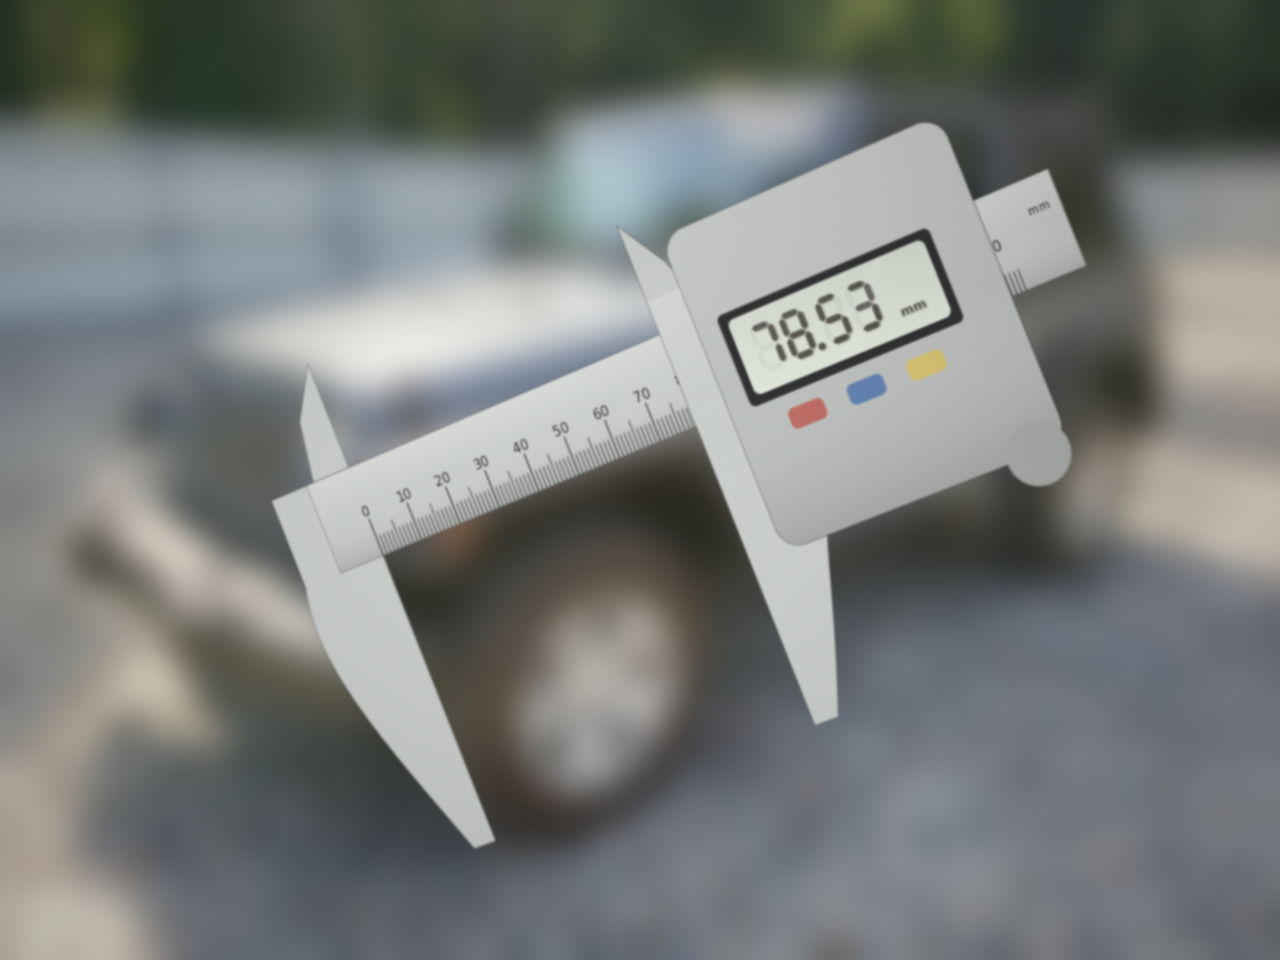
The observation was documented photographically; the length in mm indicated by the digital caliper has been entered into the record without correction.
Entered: 78.53 mm
